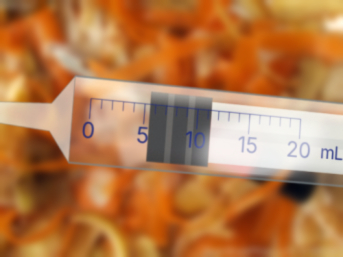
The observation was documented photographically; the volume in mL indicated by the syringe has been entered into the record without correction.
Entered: 5.5 mL
